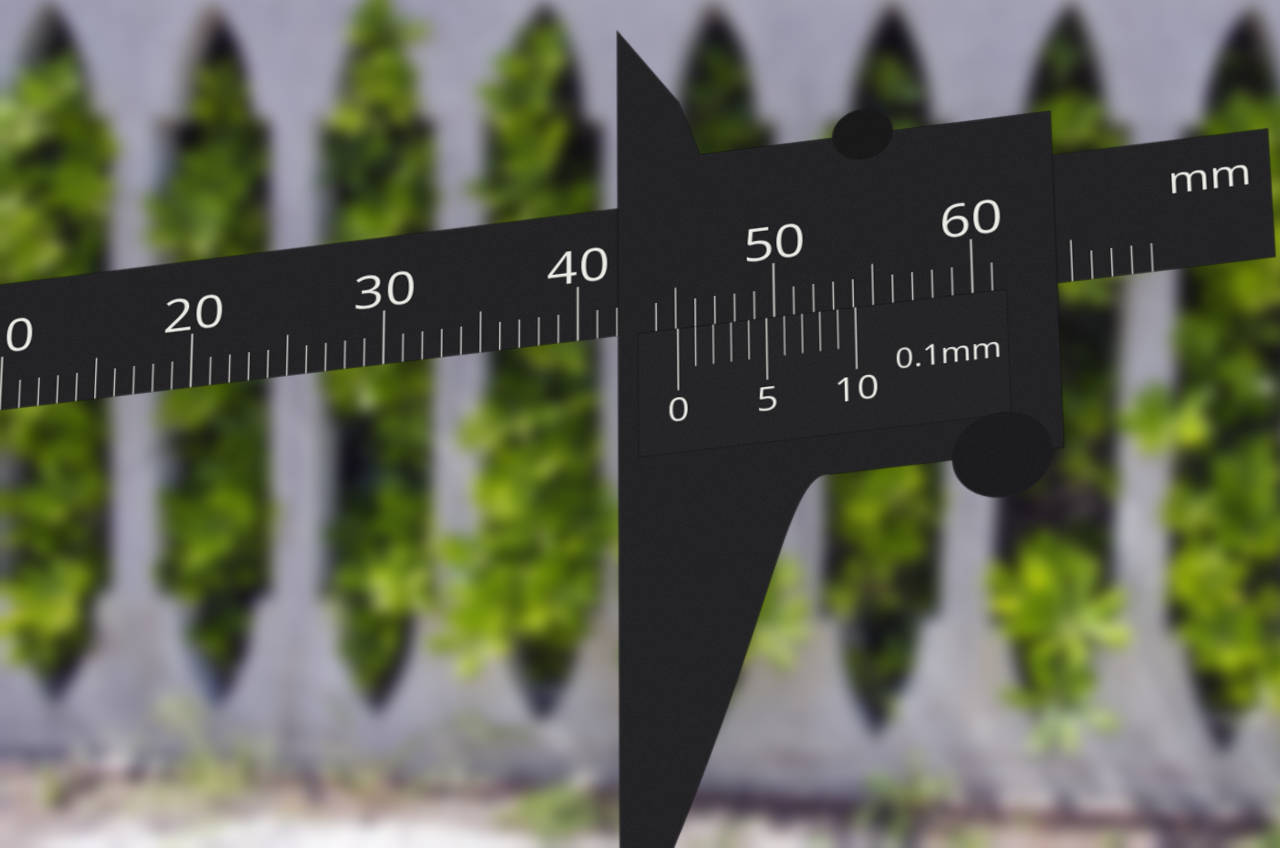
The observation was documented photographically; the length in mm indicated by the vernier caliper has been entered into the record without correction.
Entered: 45.1 mm
